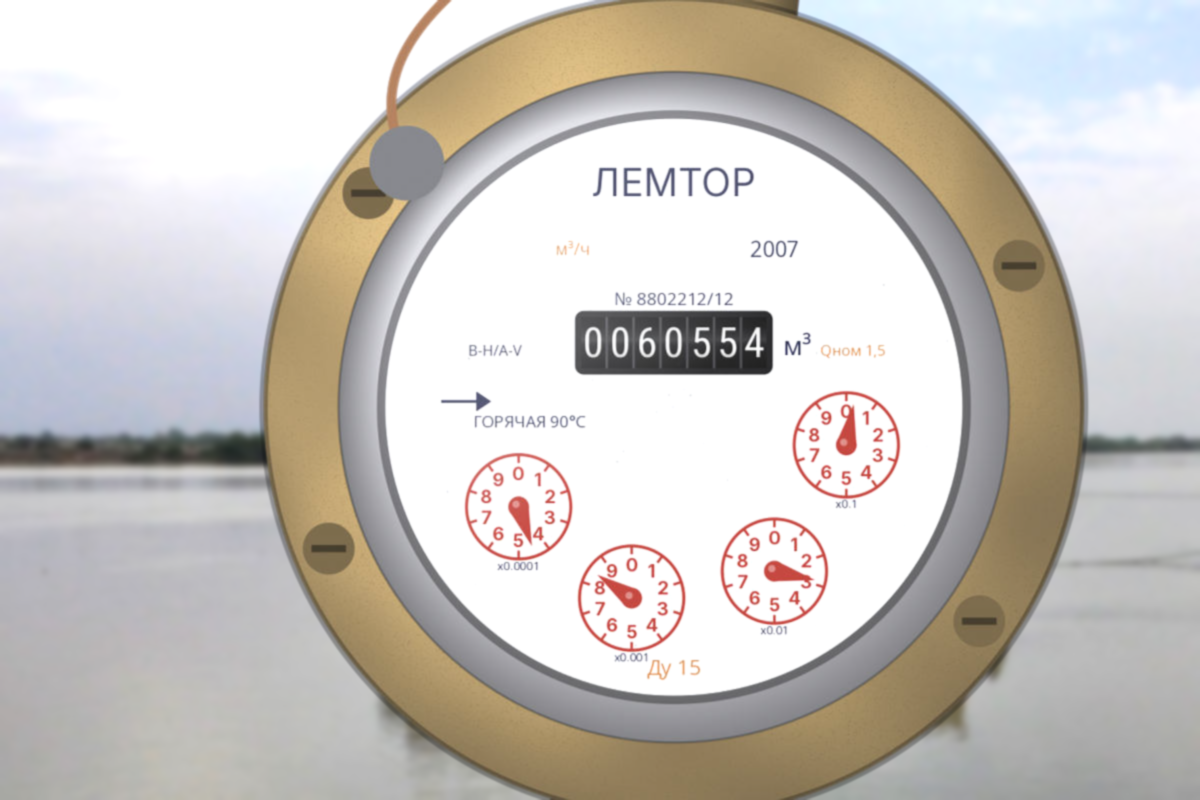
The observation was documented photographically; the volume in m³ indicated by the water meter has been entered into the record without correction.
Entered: 60554.0284 m³
